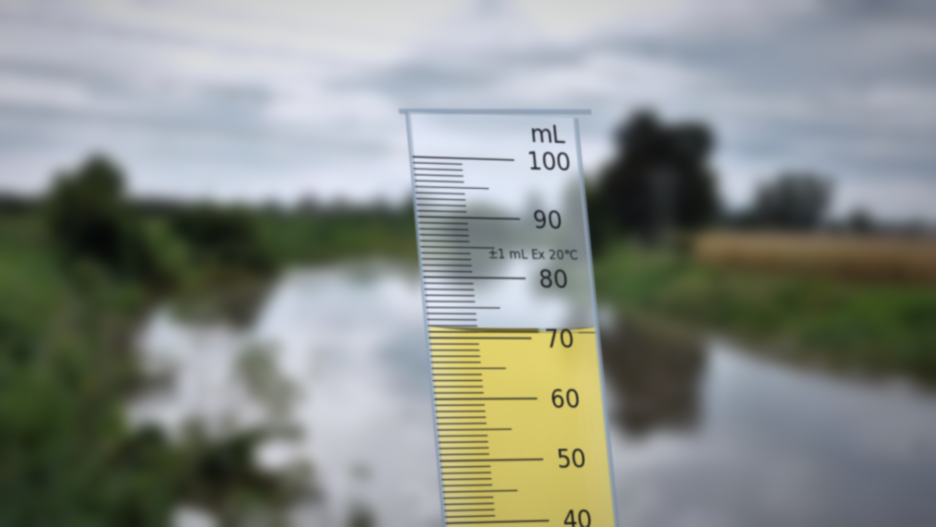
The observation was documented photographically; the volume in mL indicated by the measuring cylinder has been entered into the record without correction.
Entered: 71 mL
